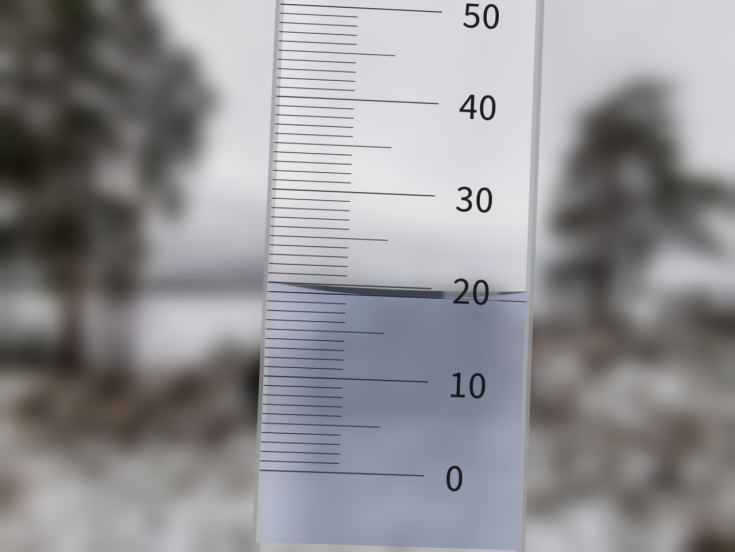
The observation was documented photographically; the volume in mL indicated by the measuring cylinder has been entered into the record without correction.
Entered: 19 mL
